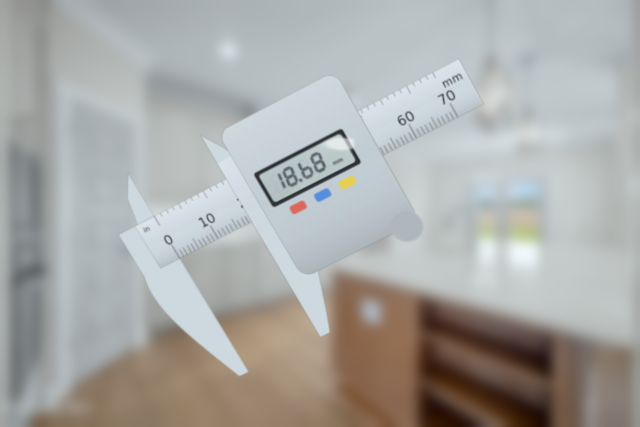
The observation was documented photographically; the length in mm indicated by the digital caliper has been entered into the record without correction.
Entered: 18.68 mm
